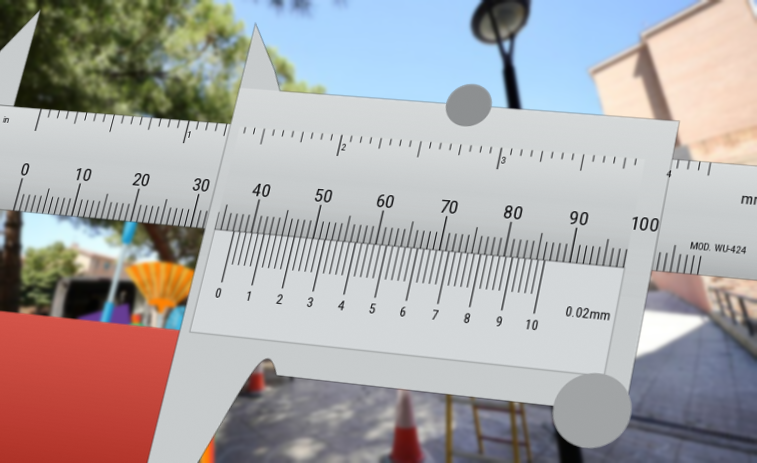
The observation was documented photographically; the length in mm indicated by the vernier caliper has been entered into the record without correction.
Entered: 37.2 mm
